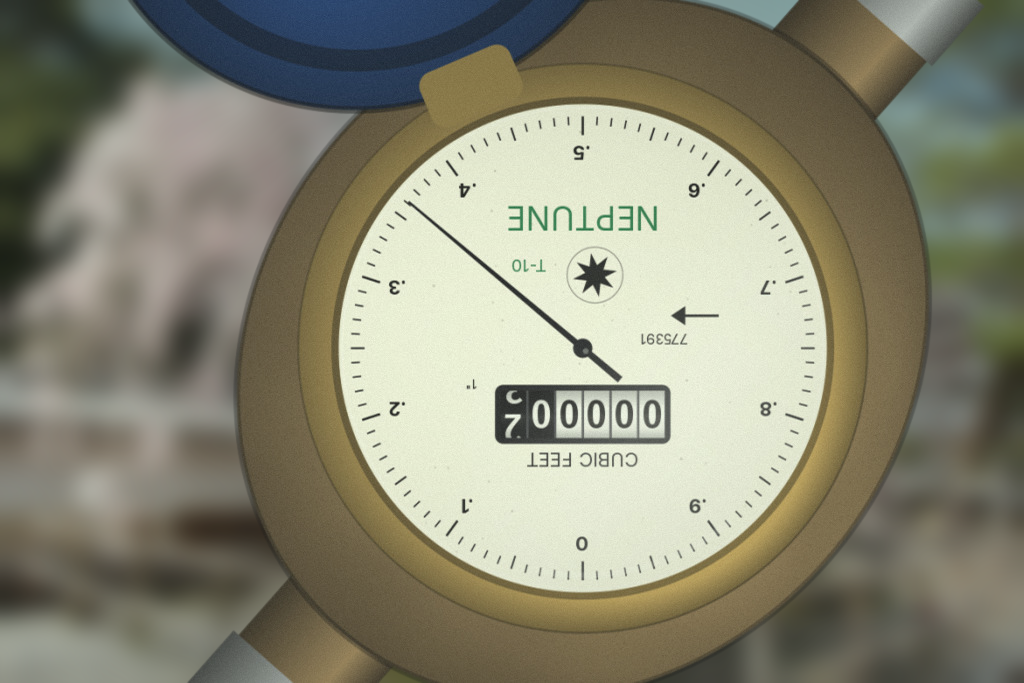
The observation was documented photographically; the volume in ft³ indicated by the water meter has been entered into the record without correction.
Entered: 2.36 ft³
